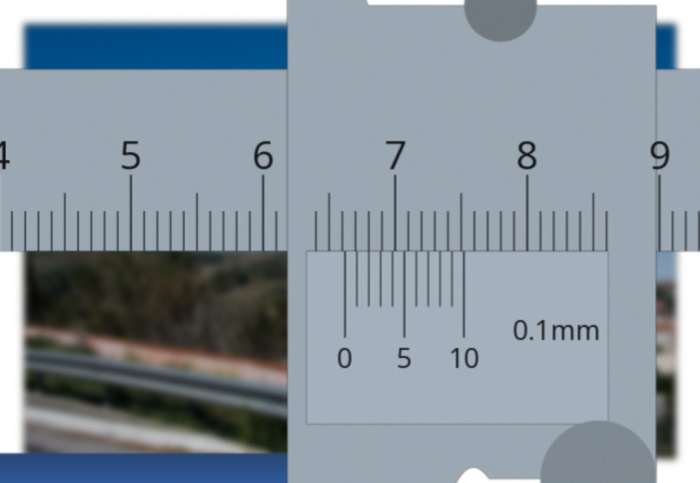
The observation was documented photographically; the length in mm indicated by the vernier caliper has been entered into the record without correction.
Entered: 66.2 mm
